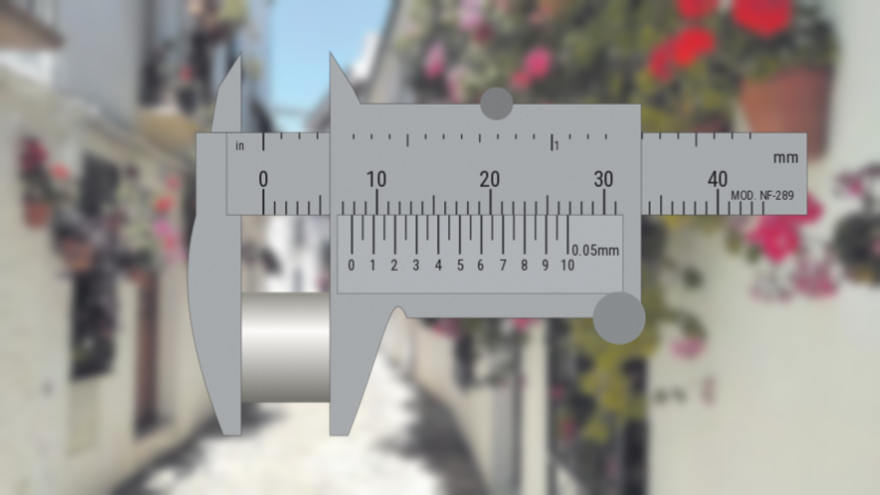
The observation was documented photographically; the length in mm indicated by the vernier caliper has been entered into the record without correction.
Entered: 7.8 mm
